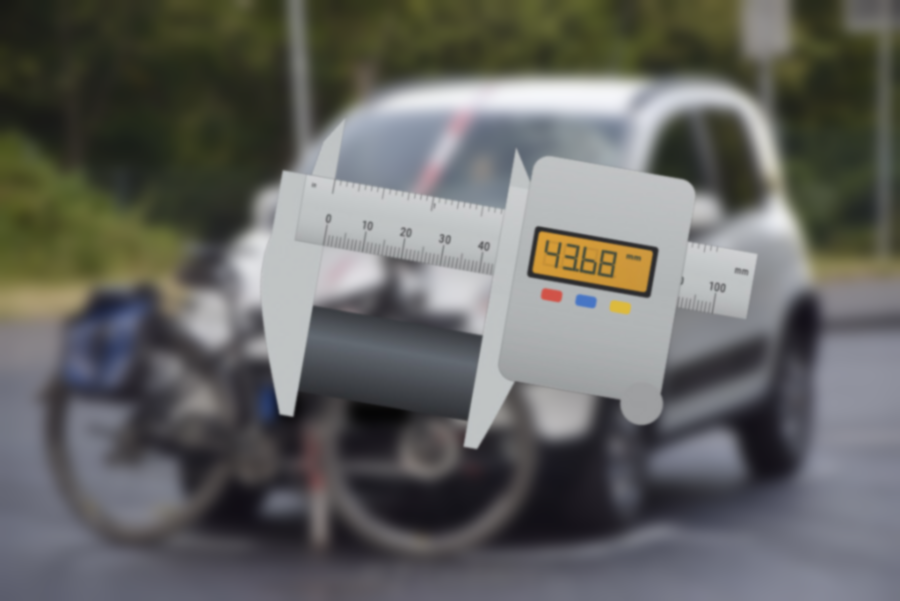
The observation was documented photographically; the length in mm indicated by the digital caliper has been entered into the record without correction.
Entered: 43.68 mm
